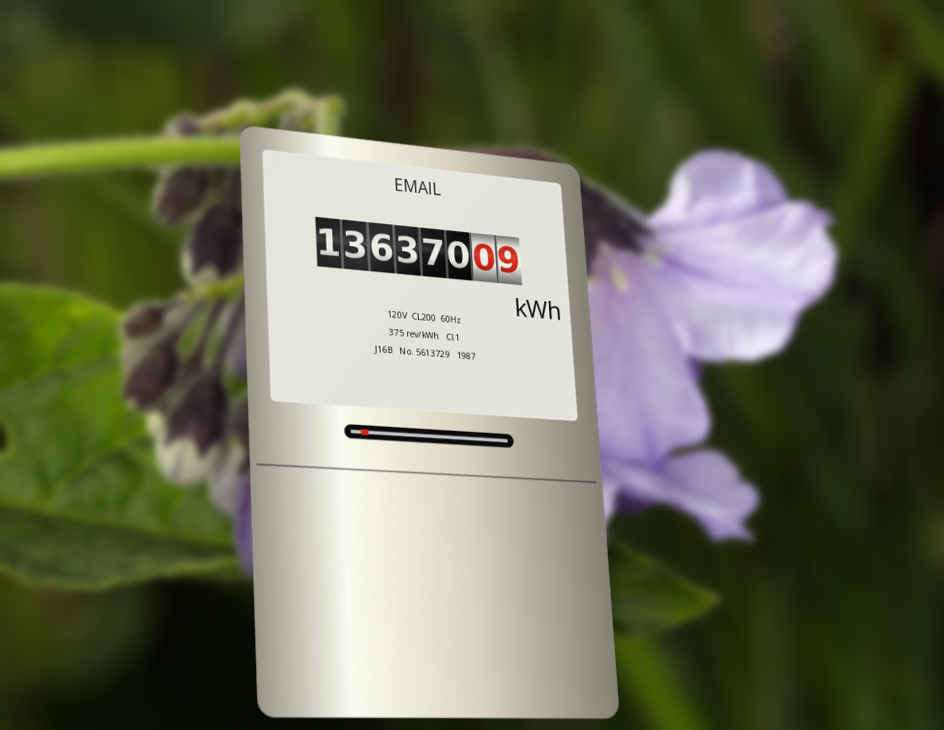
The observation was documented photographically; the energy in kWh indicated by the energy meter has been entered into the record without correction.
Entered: 136370.09 kWh
